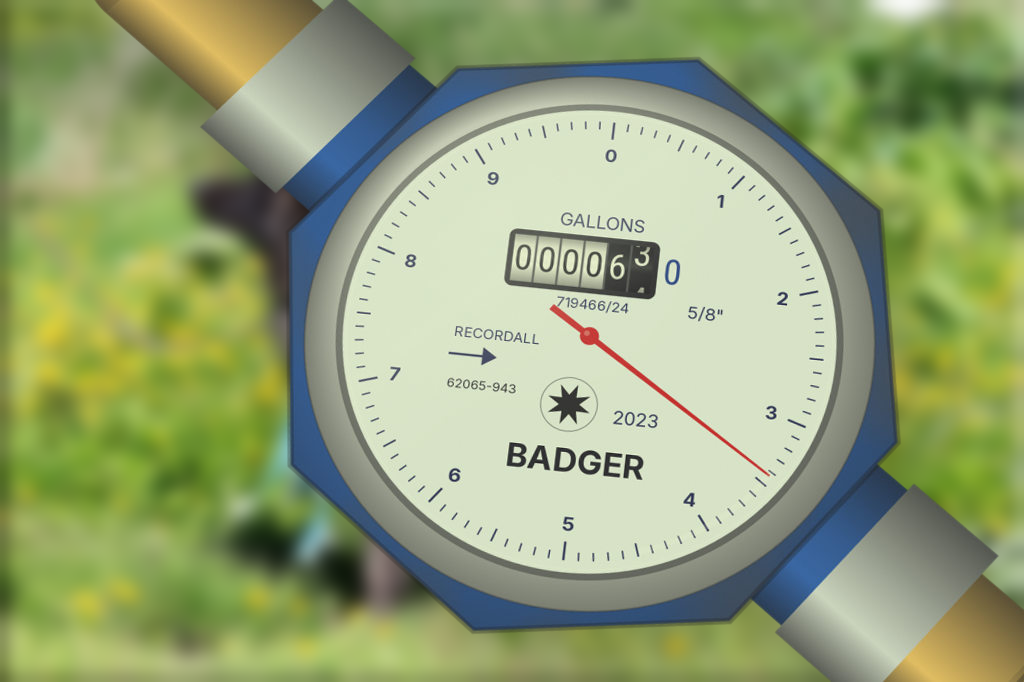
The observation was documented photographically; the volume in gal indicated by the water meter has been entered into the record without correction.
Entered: 633.4 gal
